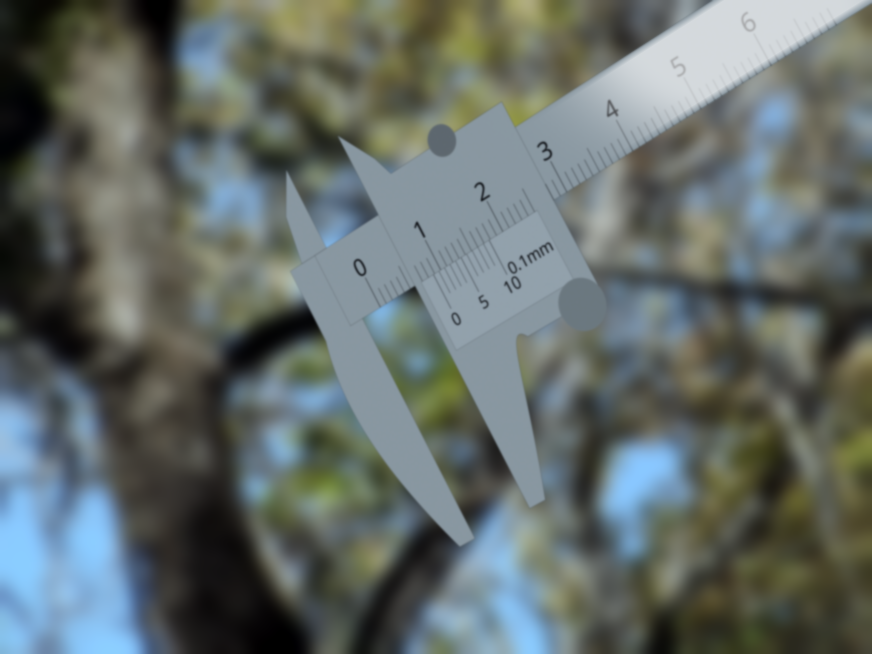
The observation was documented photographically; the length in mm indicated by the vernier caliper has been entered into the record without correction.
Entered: 8.8 mm
